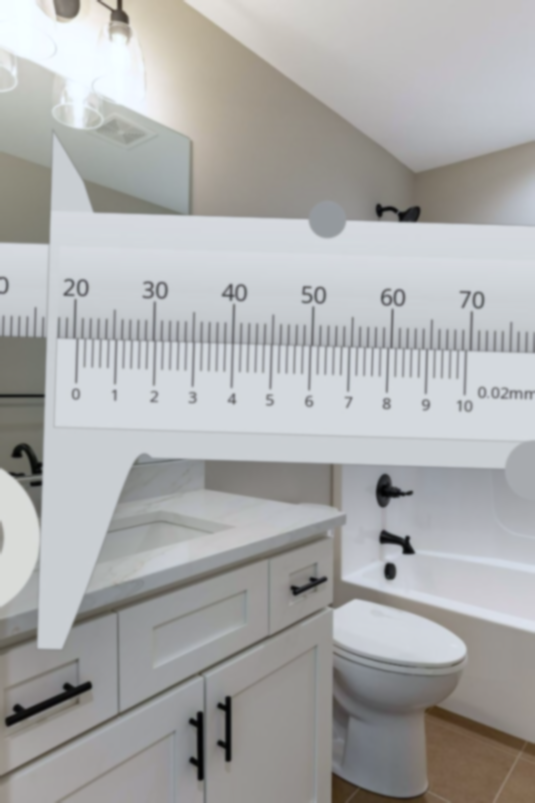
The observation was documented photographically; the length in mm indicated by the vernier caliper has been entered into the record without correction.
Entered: 20.4 mm
